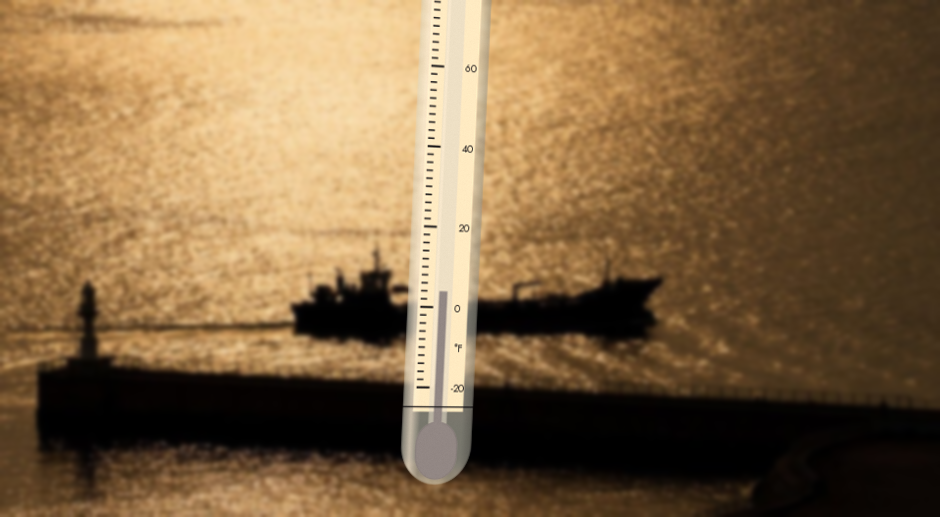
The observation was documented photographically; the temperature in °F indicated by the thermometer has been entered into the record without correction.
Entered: 4 °F
